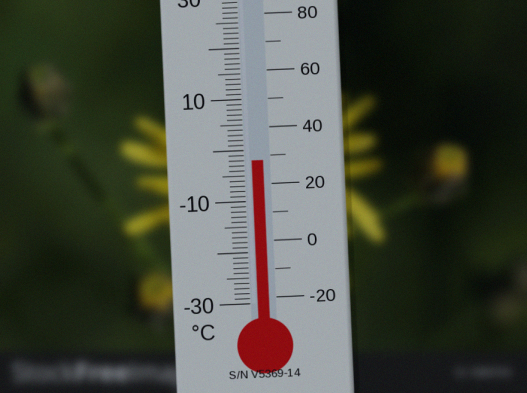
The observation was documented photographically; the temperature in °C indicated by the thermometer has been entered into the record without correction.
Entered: -2 °C
